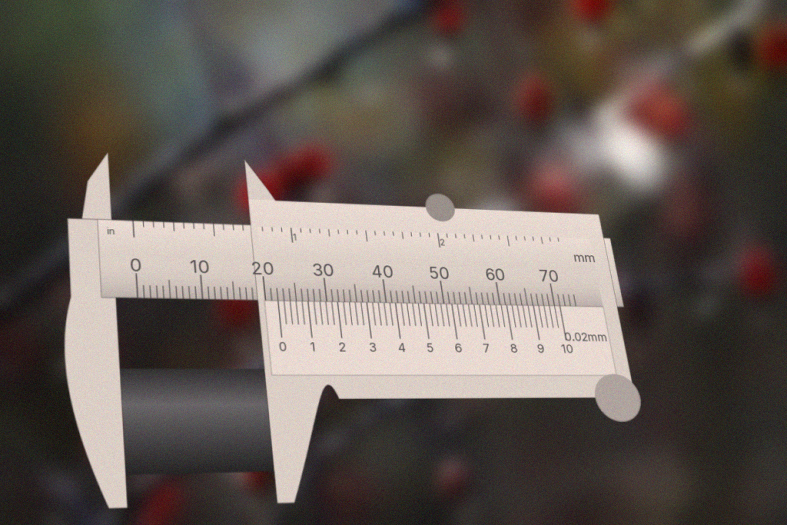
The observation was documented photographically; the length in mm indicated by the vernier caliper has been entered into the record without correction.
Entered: 22.0 mm
